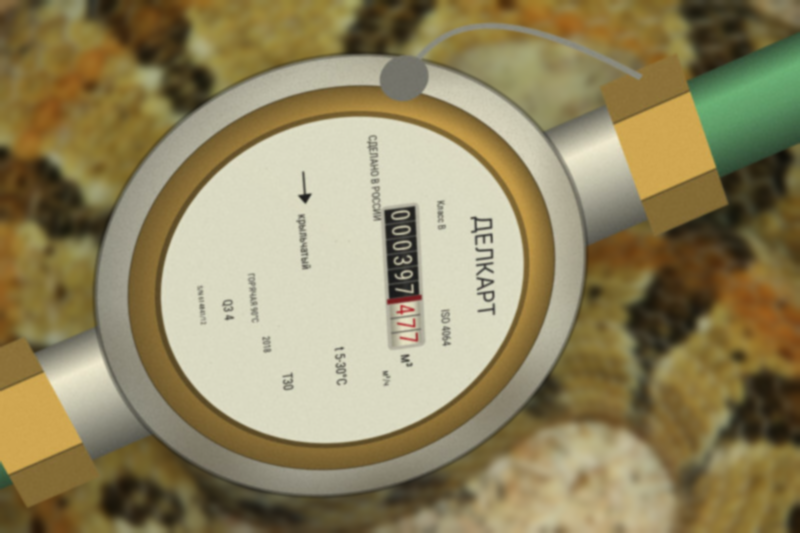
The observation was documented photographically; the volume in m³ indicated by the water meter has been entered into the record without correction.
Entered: 397.477 m³
